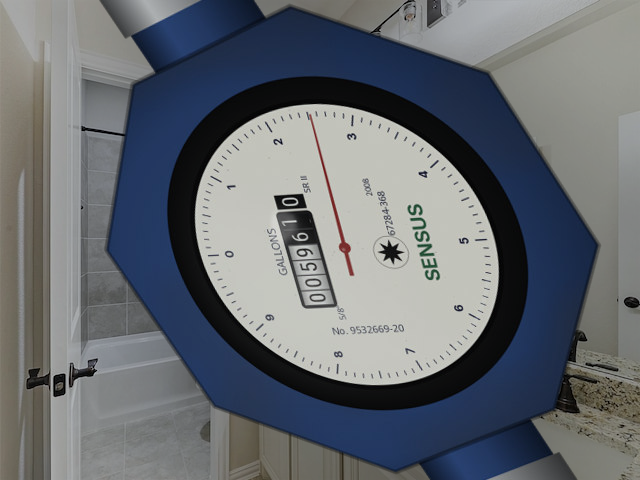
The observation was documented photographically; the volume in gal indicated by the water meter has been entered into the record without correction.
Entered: 59612.5 gal
